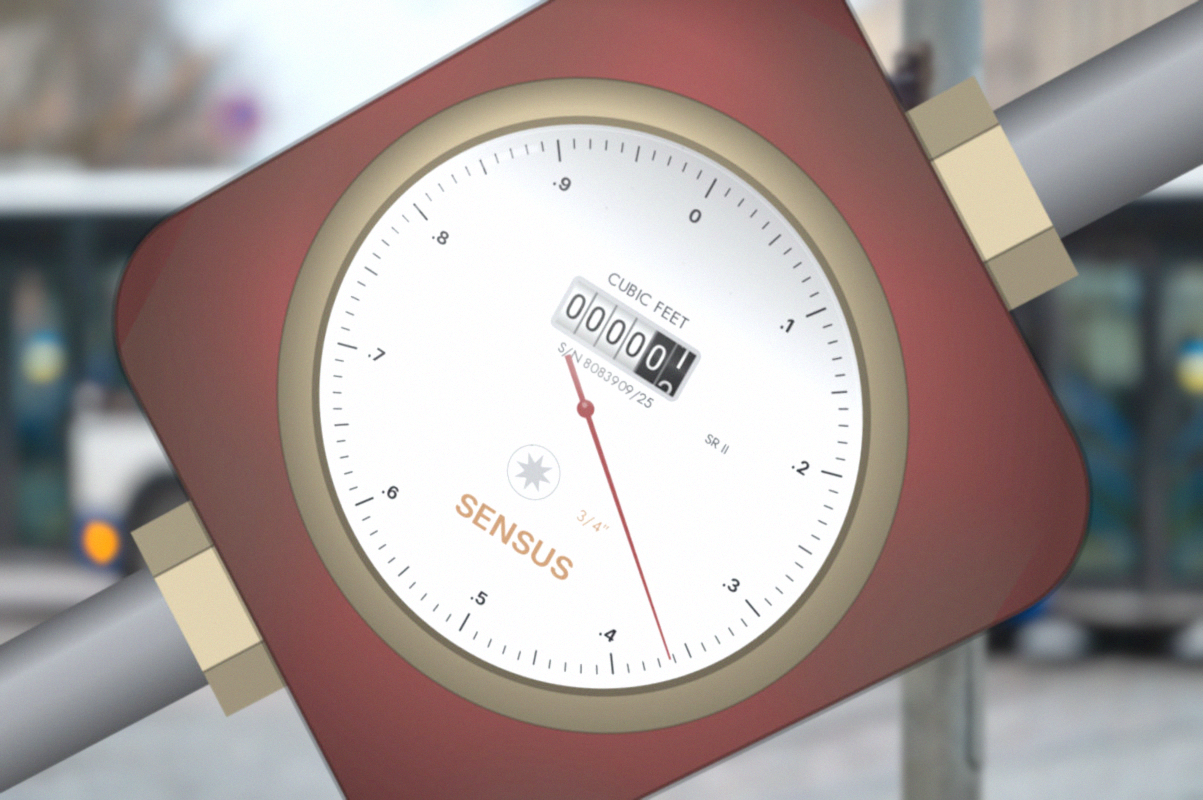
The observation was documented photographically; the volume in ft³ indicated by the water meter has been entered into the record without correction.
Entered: 1.36 ft³
